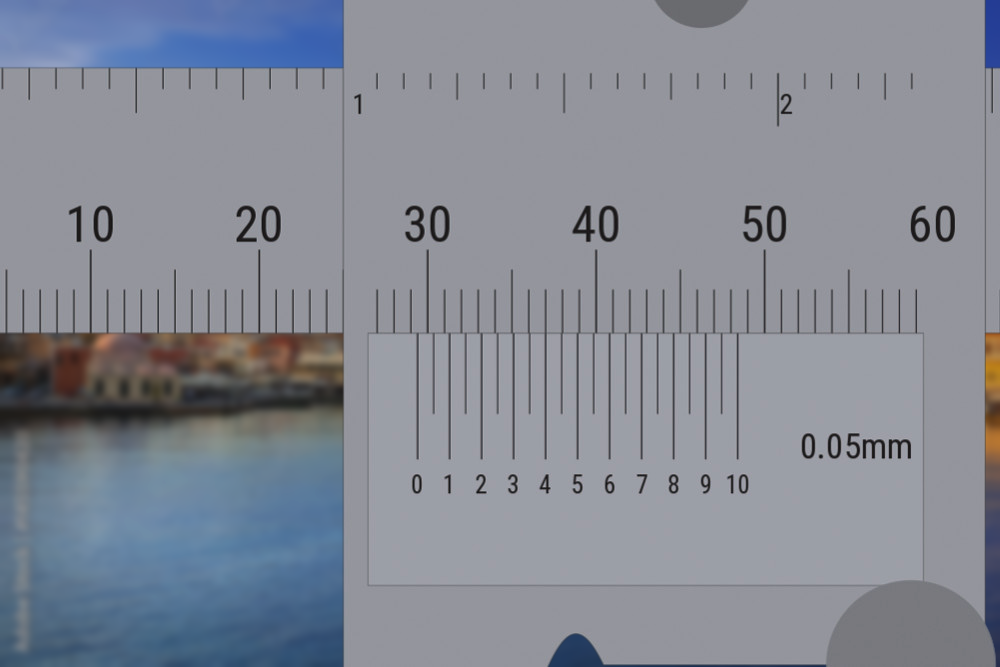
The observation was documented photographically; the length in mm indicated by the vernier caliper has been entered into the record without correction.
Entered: 29.4 mm
